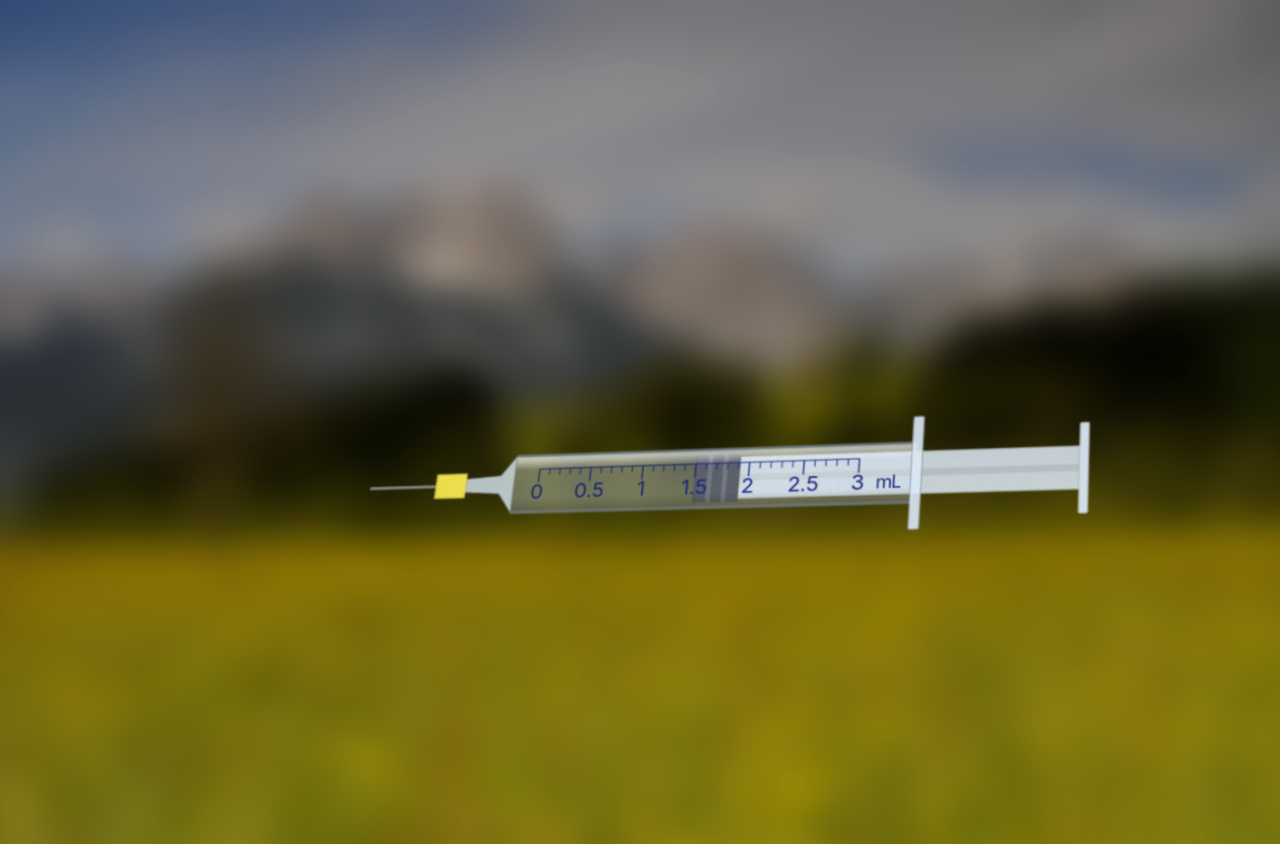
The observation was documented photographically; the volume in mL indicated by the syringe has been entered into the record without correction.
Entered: 1.5 mL
